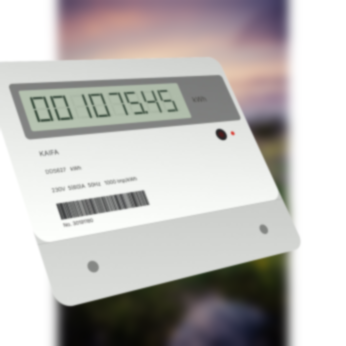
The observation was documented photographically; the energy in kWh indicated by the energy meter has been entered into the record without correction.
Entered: 1075.45 kWh
